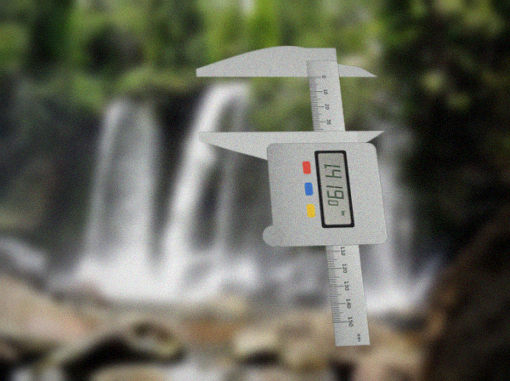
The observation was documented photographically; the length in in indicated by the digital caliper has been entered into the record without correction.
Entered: 1.4190 in
